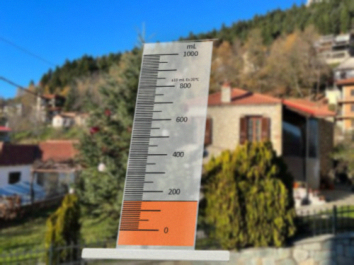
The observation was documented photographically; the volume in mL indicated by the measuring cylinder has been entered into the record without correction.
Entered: 150 mL
